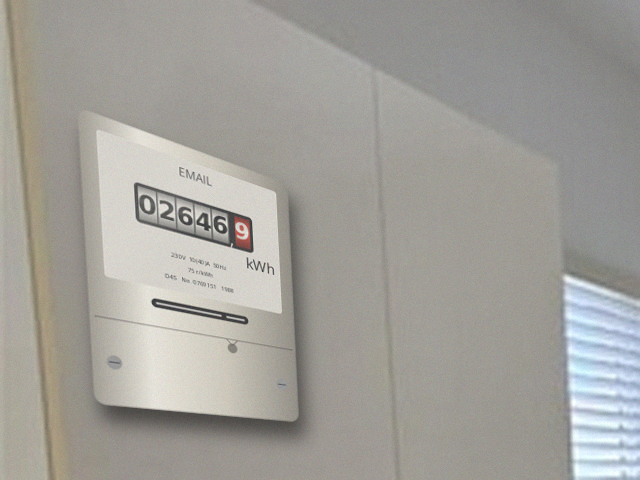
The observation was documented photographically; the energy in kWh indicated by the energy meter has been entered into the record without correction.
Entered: 2646.9 kWh
